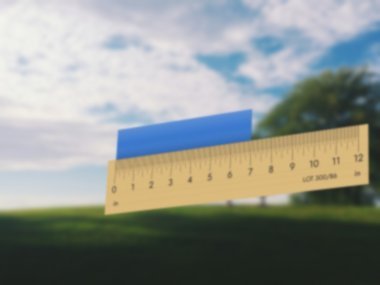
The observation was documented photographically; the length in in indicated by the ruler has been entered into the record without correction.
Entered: 7 in
